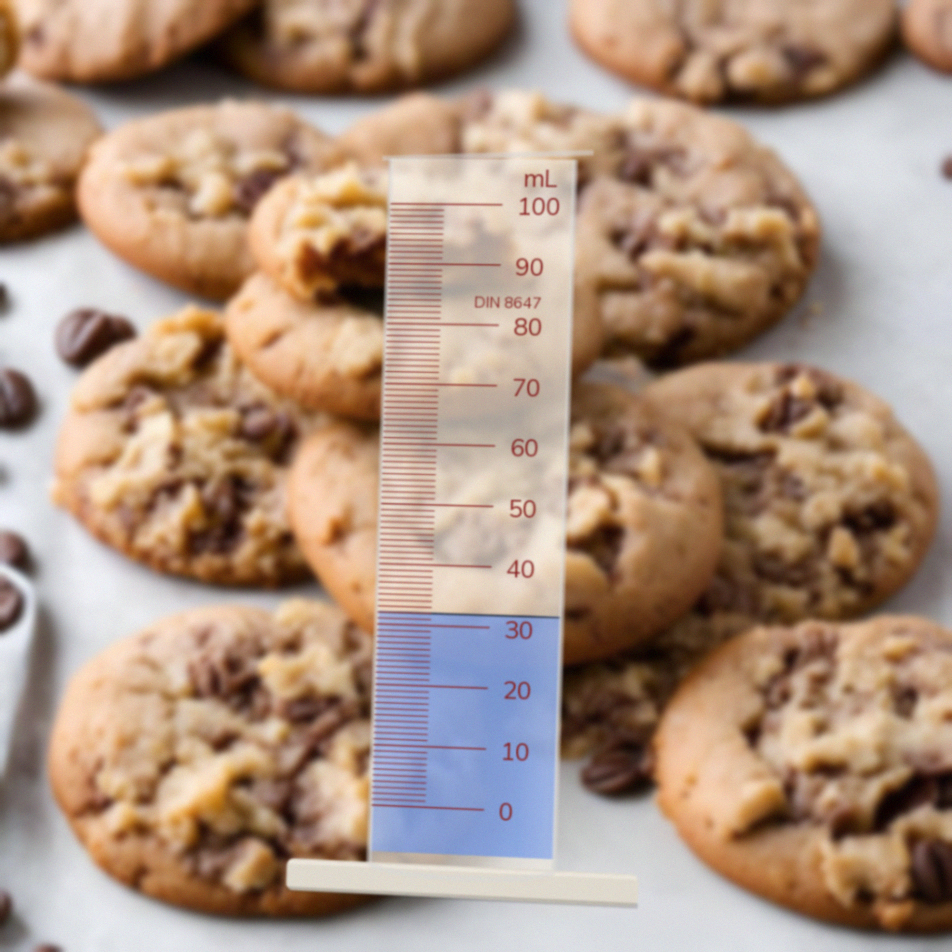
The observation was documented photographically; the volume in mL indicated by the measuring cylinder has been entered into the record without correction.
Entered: 32 mL
